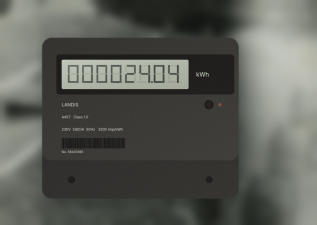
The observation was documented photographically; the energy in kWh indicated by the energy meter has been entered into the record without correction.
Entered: 24.04 kWh
